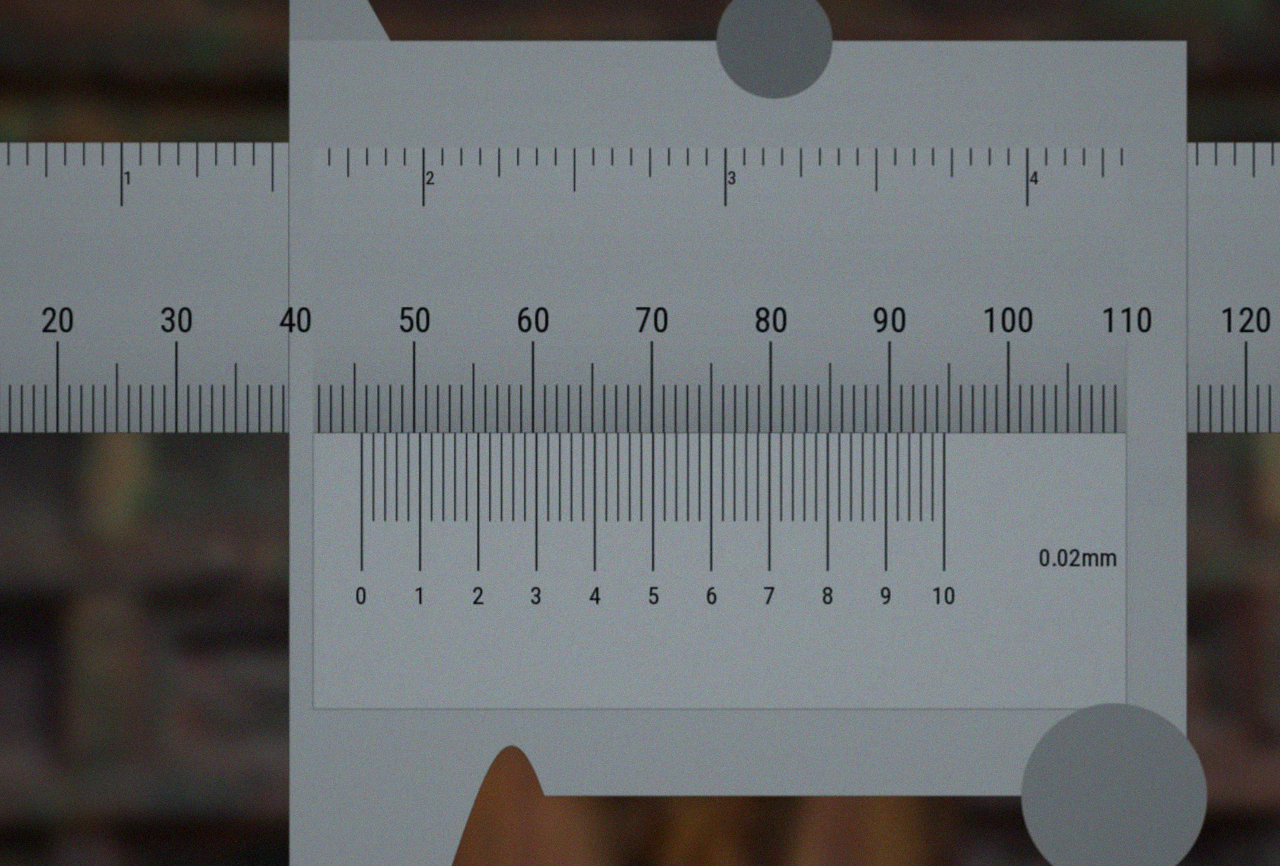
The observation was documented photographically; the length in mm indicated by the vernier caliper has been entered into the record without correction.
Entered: 45.6 mm
